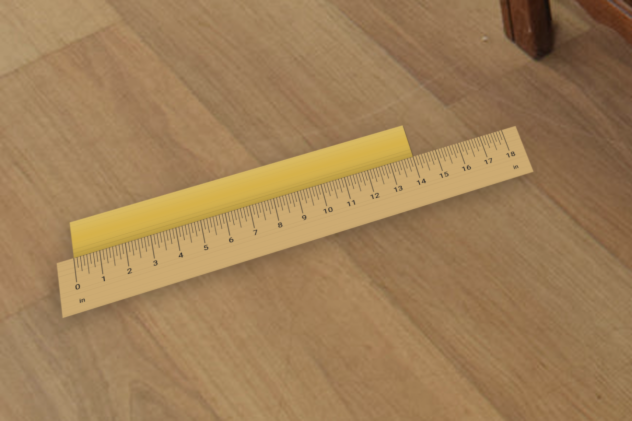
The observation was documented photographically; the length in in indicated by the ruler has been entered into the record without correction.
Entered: 14 in
